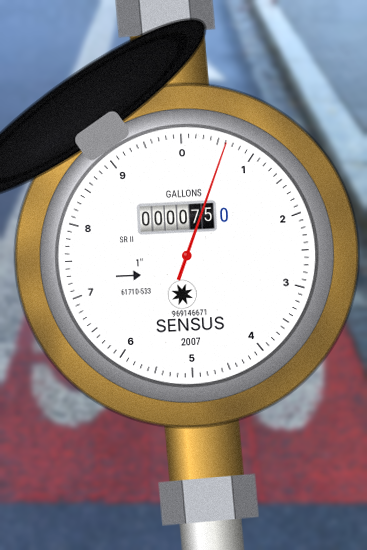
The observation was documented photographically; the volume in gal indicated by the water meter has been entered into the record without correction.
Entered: 750.6 gal
